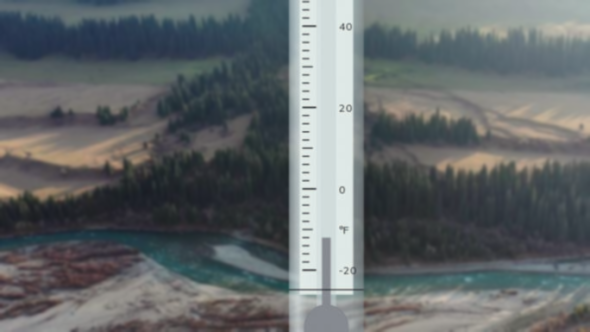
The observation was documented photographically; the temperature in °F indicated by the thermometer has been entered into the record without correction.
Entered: -12 °F
